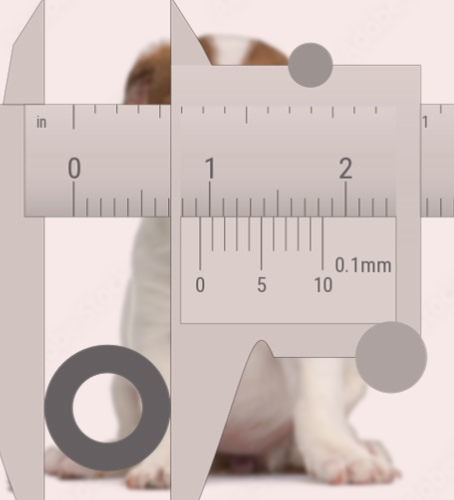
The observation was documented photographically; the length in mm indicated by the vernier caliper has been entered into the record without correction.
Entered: 9.3 mm
